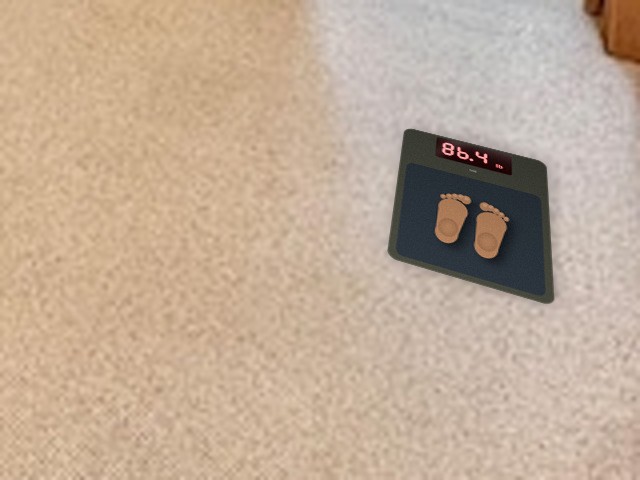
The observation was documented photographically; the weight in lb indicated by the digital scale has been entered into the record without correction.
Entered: 86.4 lb
